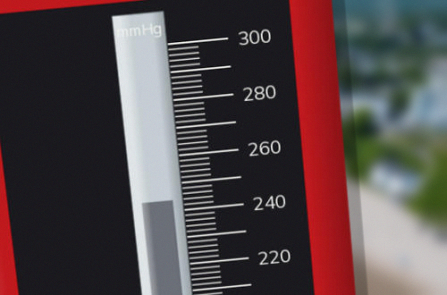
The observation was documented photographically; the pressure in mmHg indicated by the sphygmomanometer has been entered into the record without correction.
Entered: 244 mmHg
